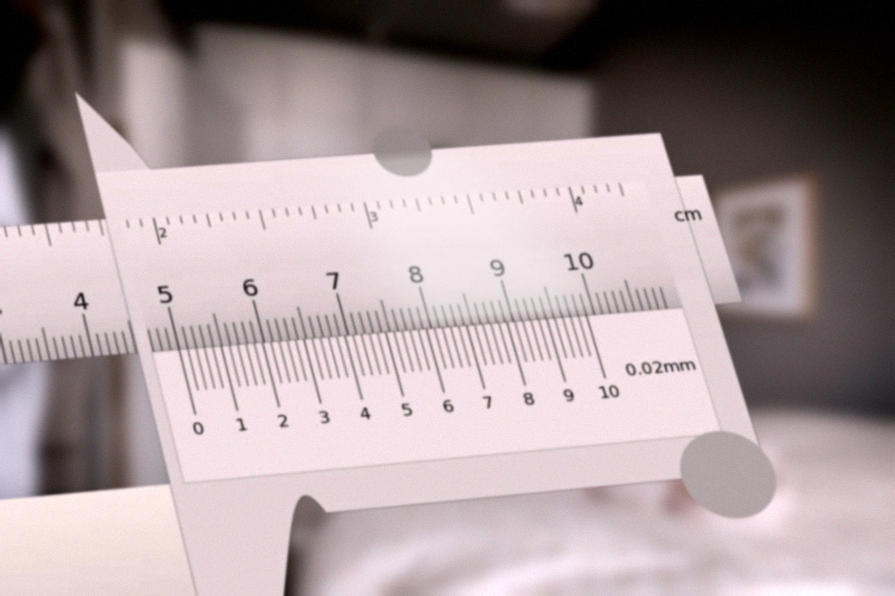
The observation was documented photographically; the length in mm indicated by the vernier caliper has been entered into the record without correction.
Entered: 50.0 mm
